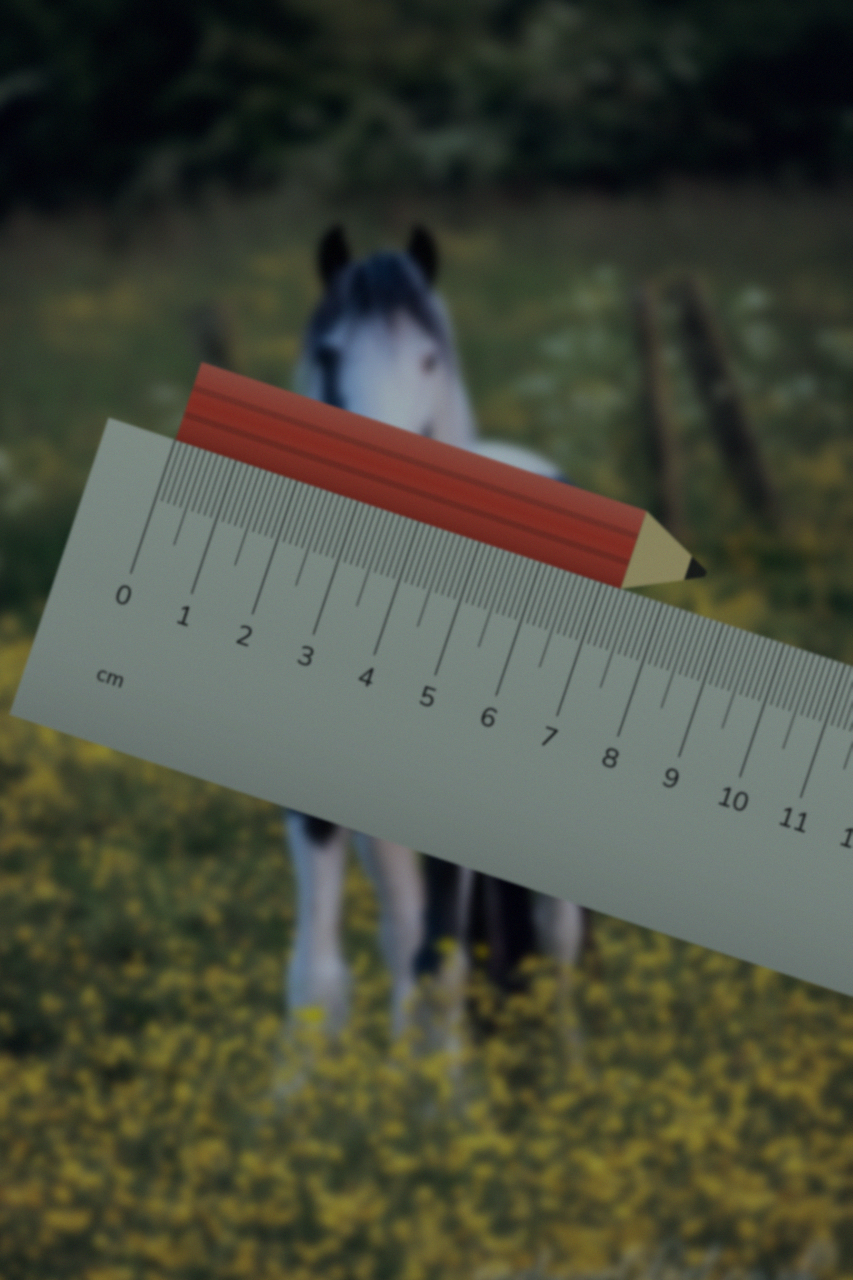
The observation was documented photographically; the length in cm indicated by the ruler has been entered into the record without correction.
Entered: 8.5 cm
